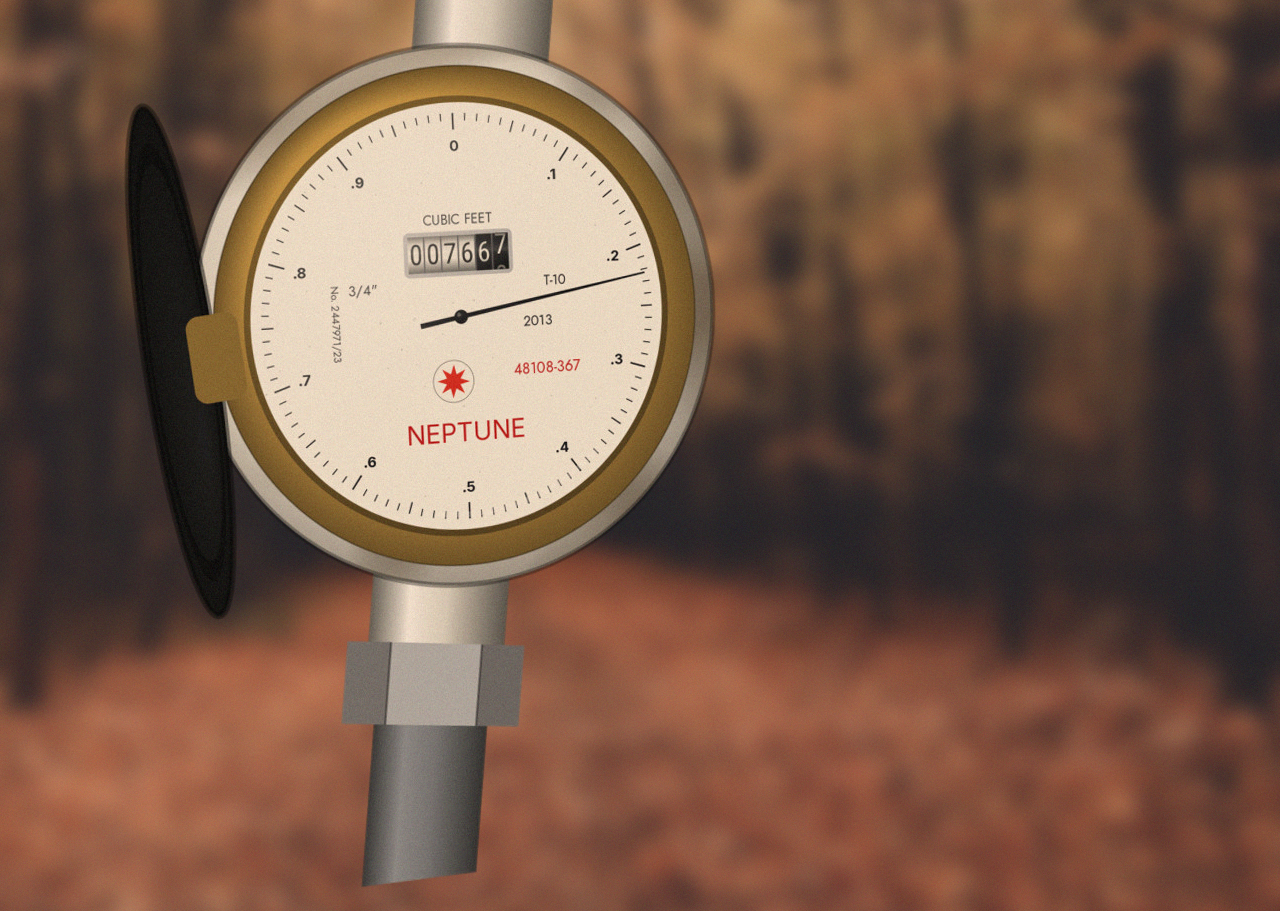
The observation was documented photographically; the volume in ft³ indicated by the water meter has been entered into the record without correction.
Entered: 7667.22 ft³
